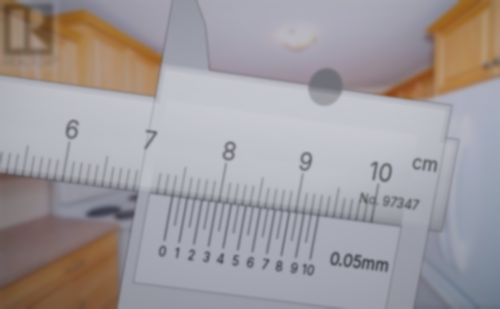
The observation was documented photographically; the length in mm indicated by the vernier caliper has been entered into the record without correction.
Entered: 74.0 mm
